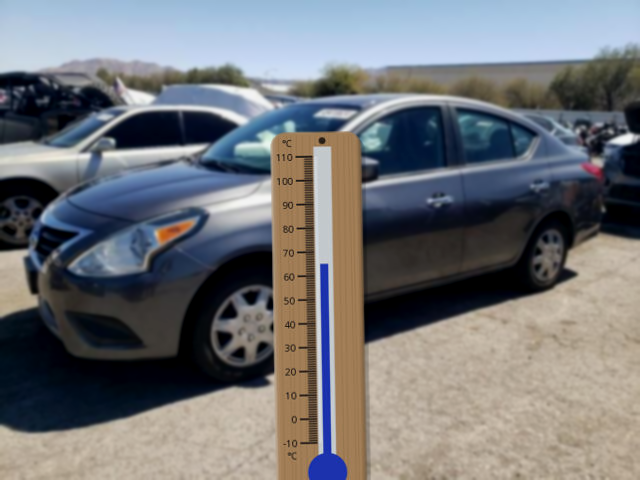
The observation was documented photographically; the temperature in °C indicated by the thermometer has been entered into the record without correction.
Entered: 65 °C
